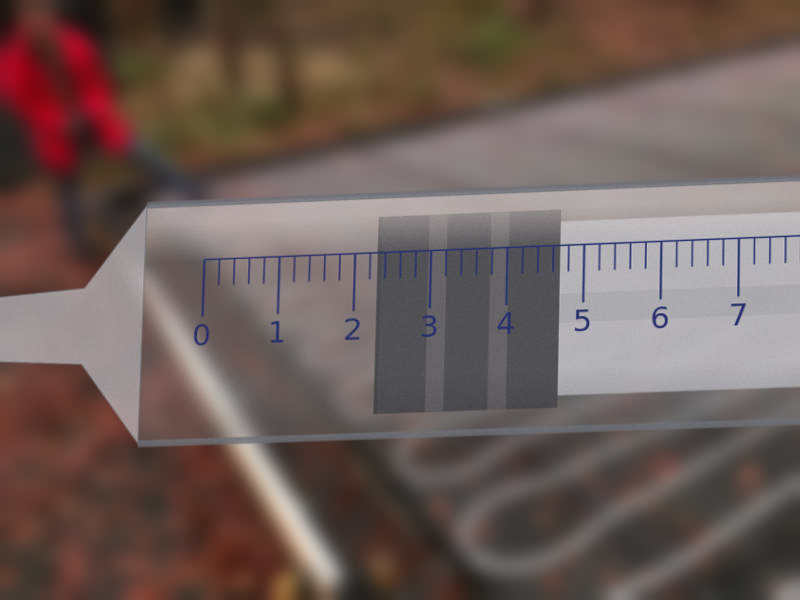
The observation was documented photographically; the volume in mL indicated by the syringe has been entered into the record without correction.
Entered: 2.3 mL
